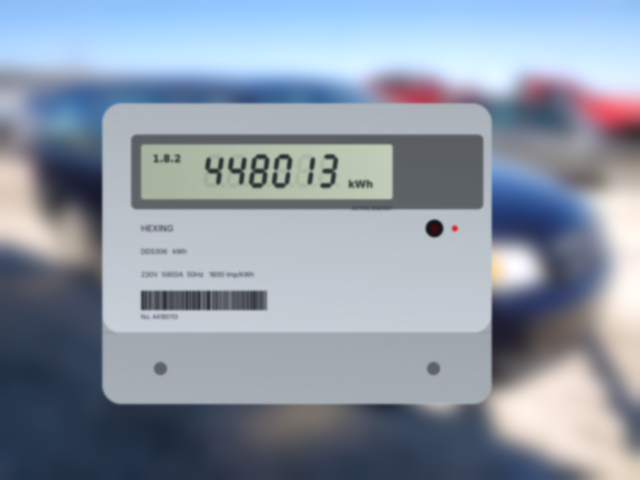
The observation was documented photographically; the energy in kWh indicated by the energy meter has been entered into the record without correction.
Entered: 448013 kWh
